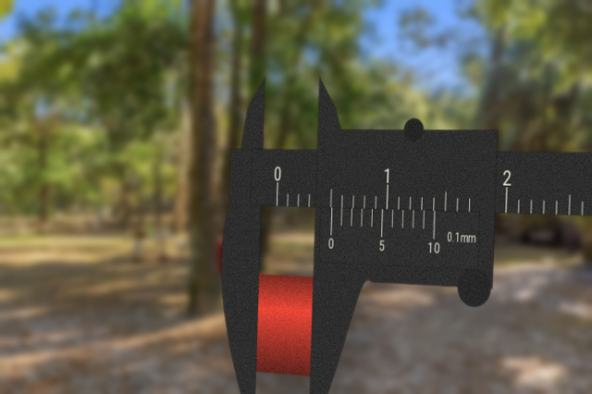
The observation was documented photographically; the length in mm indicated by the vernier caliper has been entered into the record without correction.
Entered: 5.1 mm
